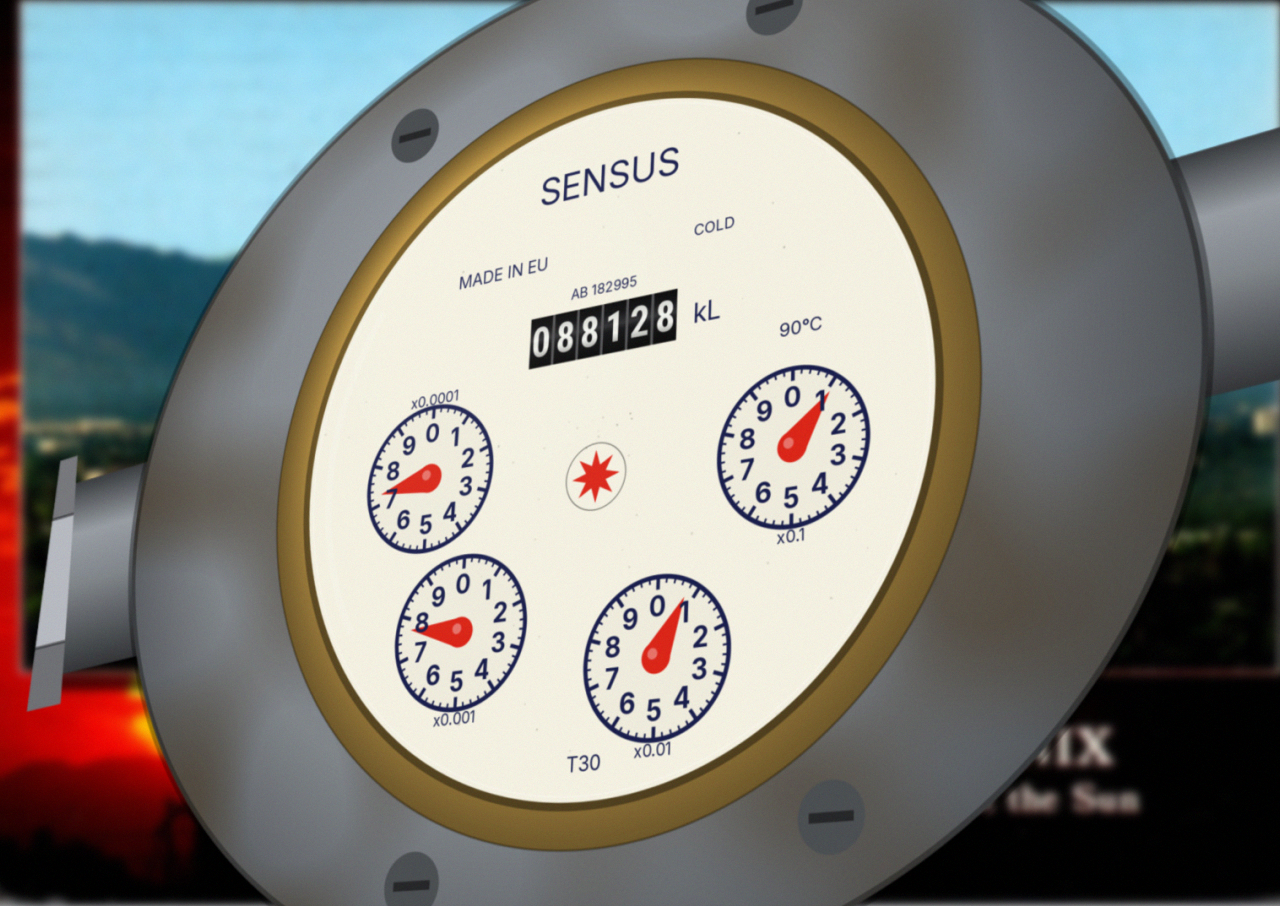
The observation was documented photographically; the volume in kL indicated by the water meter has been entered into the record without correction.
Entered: 88128.1077 kL
